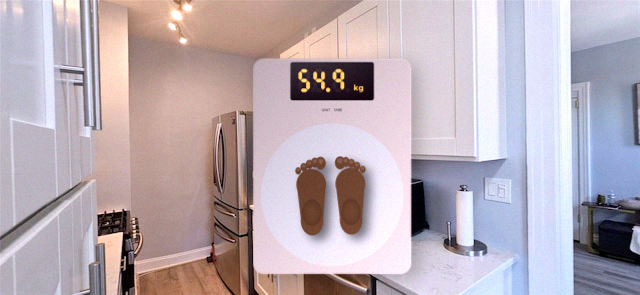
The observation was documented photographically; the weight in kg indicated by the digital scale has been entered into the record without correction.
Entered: 54.9 kg
